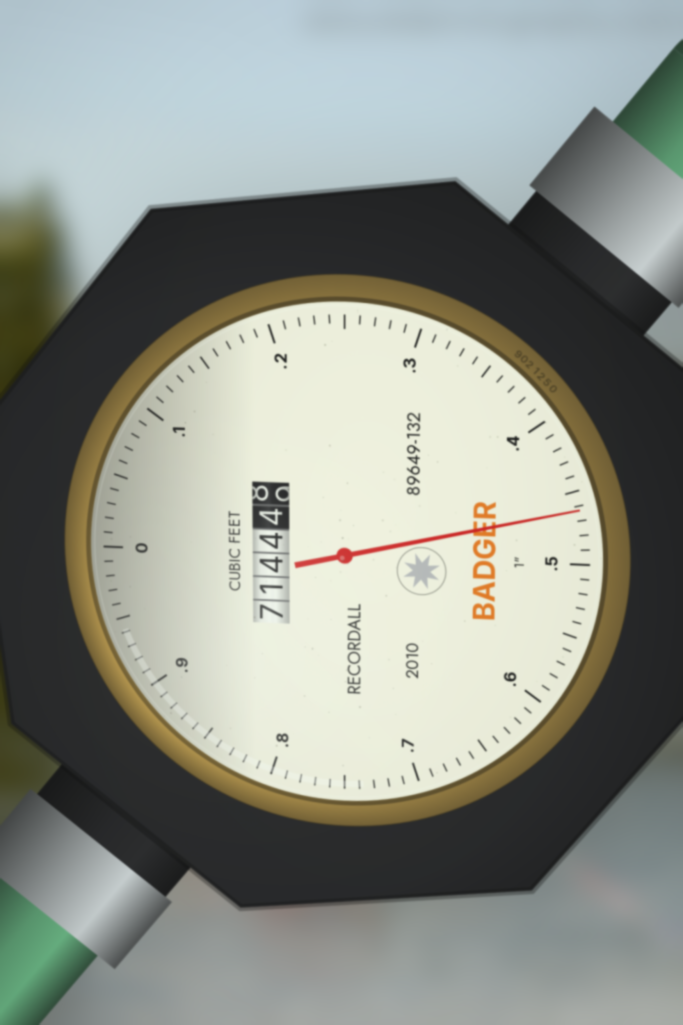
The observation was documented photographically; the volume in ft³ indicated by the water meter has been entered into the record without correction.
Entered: 714448.46 ft³
